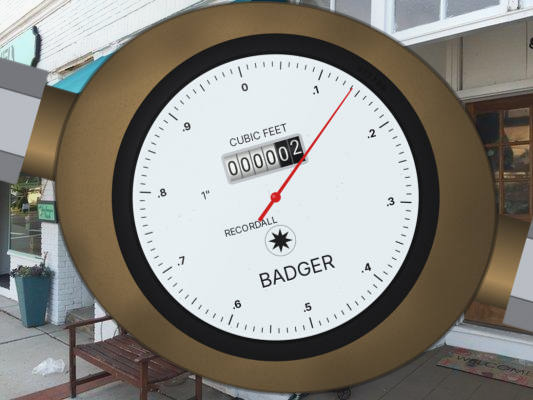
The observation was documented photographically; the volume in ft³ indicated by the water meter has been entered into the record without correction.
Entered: 2.14 ft³
